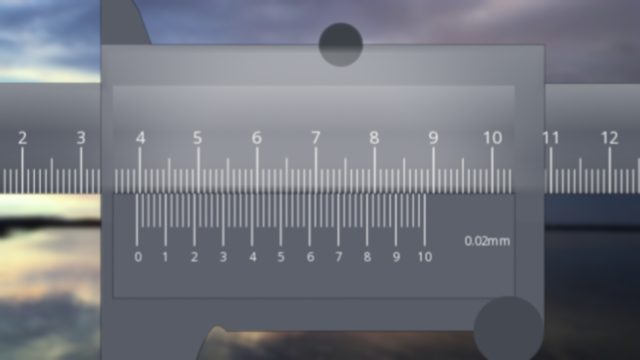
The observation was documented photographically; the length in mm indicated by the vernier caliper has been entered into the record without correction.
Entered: 39.5 mm
